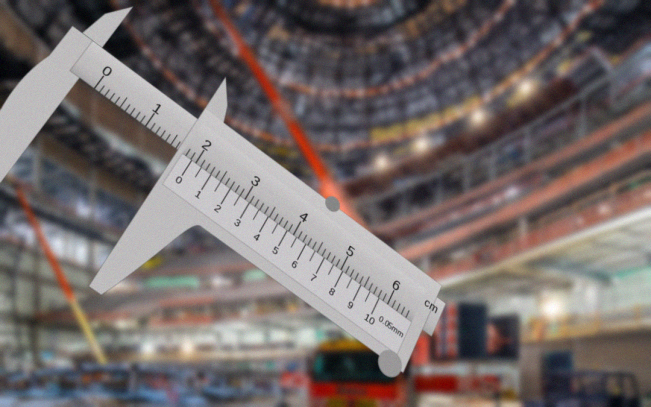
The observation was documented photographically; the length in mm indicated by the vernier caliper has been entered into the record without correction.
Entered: 19.2 mm
